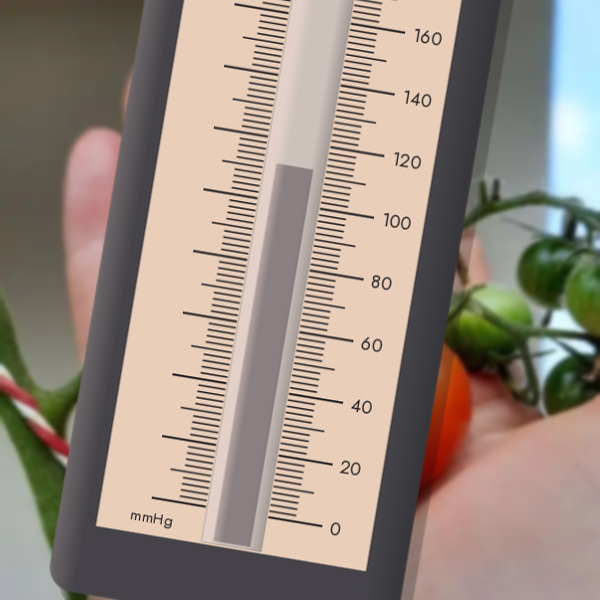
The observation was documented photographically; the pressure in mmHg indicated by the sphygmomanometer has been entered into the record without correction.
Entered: 112 mmHg
